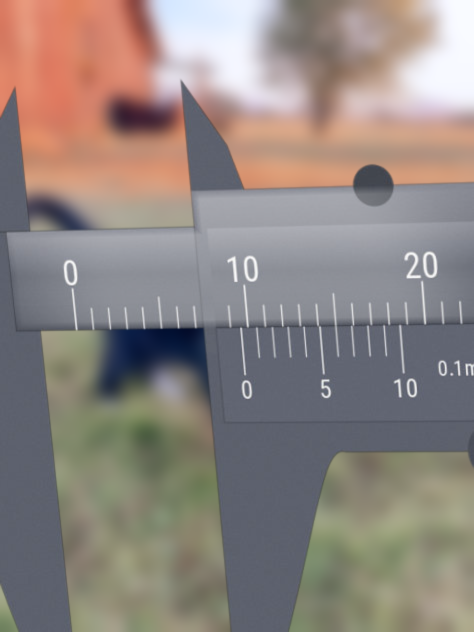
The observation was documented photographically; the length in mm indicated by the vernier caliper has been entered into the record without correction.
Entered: 9.6 mm
